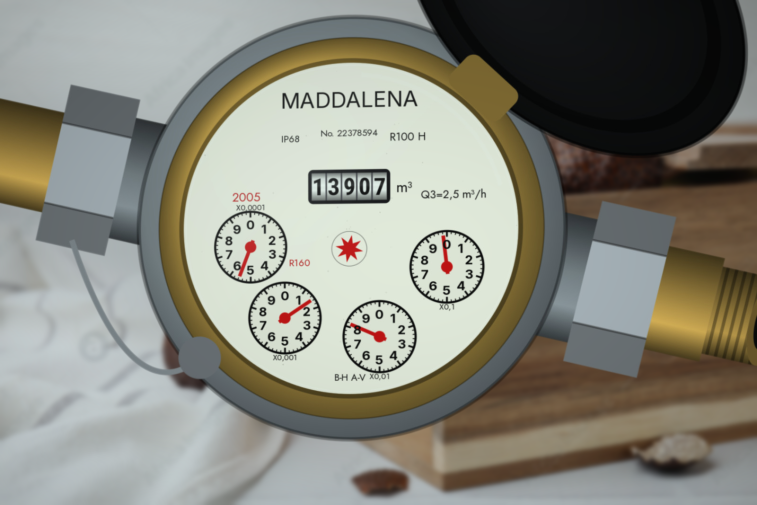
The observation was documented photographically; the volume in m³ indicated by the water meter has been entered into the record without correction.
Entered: 13906.9815 m³
